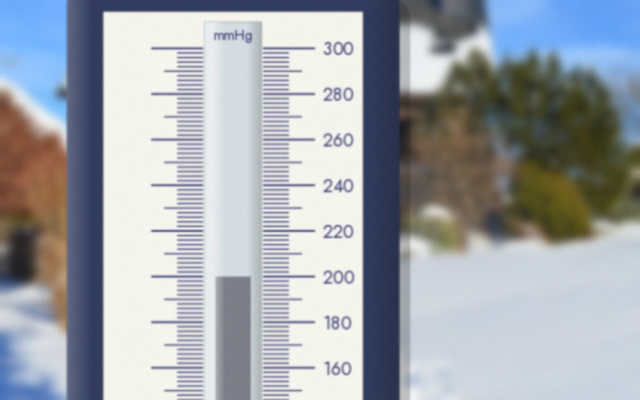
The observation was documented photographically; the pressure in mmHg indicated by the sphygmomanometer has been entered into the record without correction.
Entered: 200 mmHg
